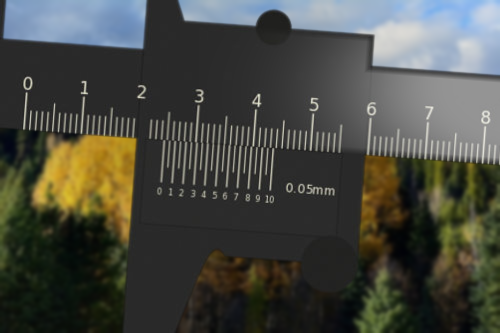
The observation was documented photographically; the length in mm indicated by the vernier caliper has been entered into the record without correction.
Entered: 24.5 mm
